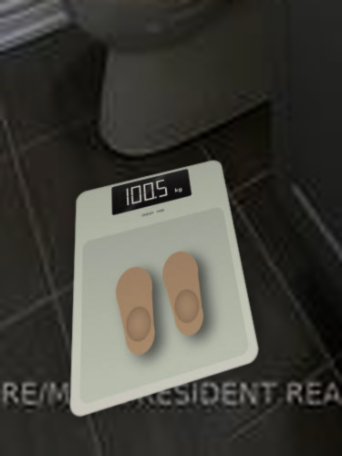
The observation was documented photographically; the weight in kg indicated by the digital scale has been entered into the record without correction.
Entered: 100.5 kg
